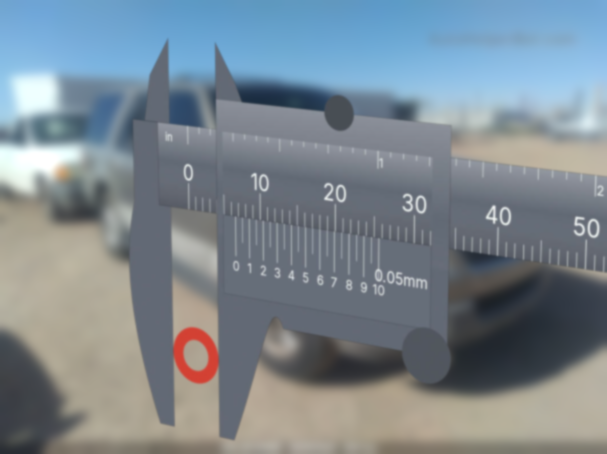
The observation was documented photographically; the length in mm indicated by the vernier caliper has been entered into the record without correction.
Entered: 6.6 mm
